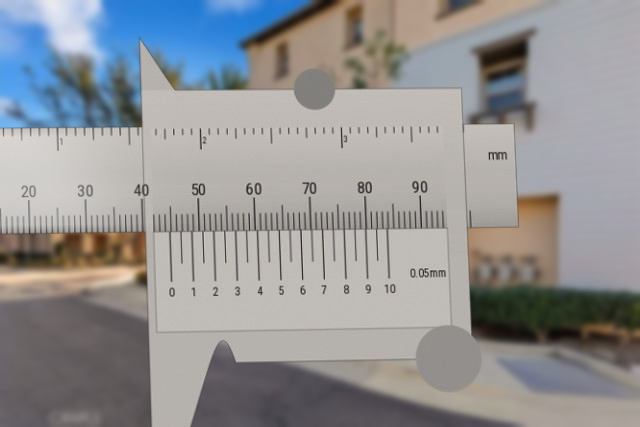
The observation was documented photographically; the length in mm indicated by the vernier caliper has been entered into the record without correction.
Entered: 44.8 mm
